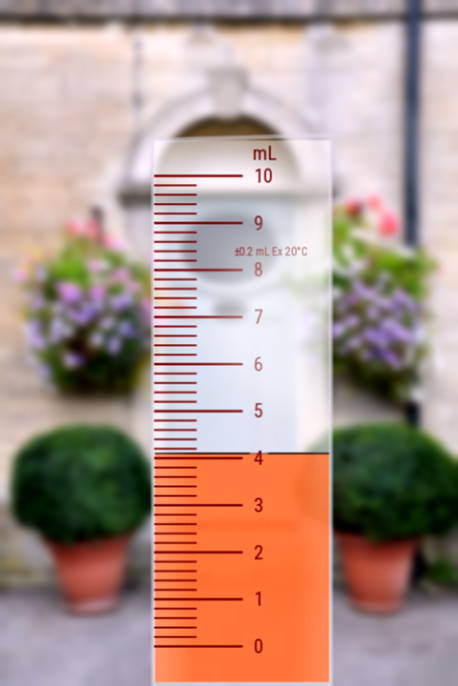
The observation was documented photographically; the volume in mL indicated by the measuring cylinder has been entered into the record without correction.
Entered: 4.1 mL
